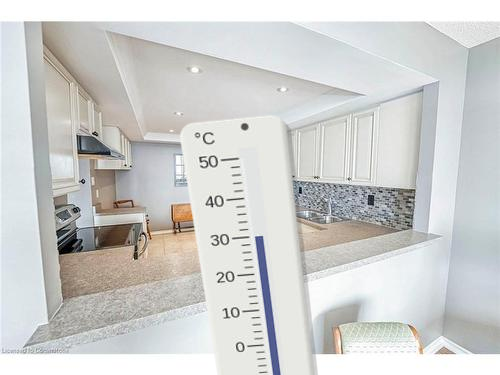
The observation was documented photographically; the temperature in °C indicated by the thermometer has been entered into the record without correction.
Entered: 30 °C
